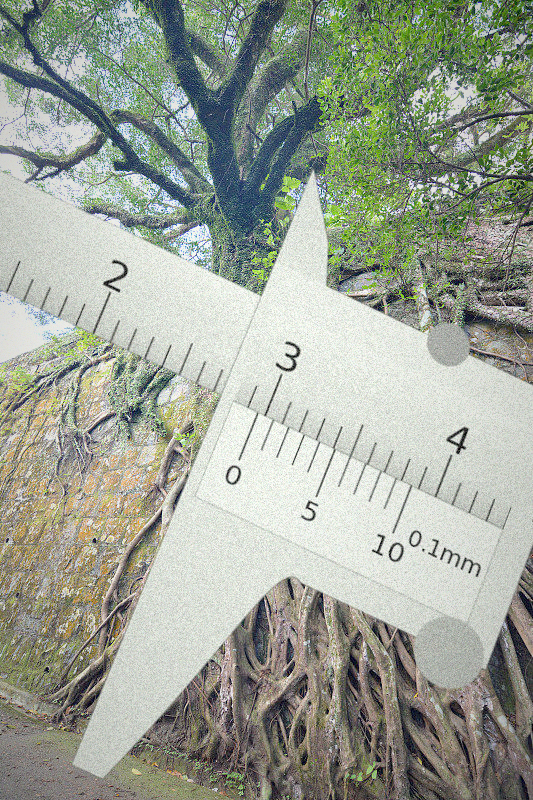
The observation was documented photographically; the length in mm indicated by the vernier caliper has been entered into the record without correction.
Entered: 29.6 mm
